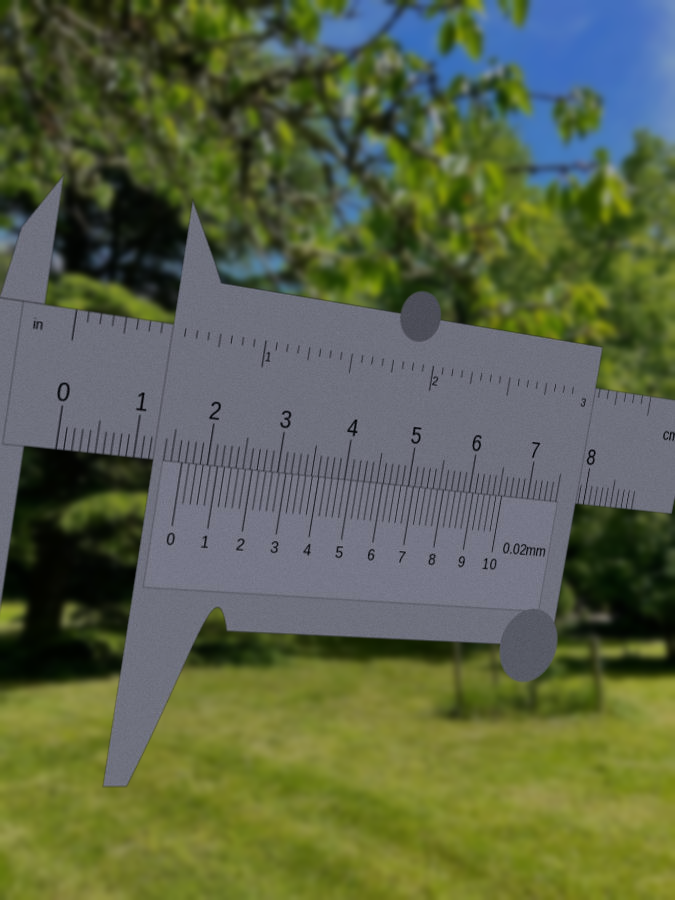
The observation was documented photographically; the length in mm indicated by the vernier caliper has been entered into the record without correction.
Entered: 16.5 mm
